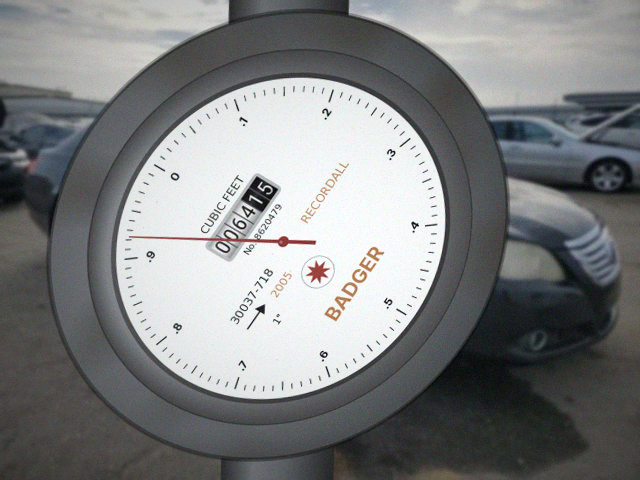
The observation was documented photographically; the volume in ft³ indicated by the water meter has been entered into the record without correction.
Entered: 6414.92 ft³
